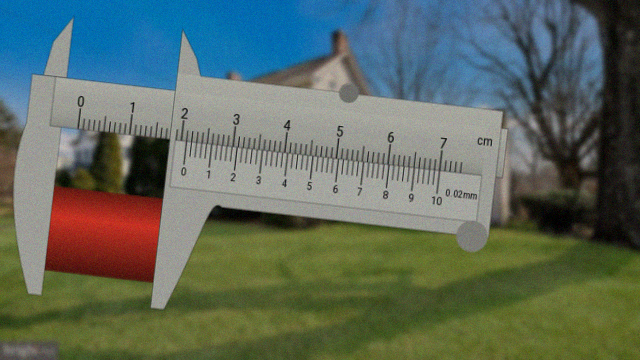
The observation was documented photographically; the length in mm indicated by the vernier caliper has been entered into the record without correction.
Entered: 21.0 mm
